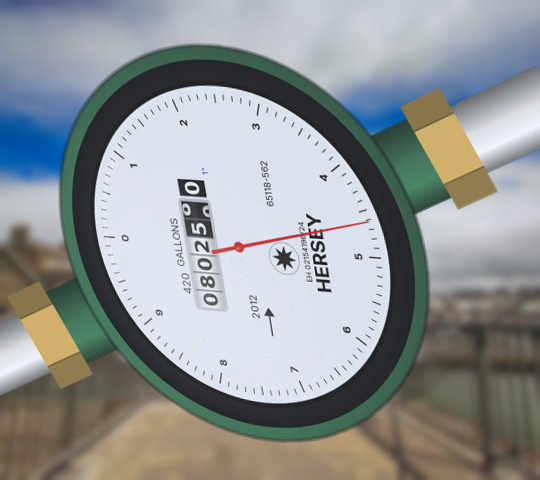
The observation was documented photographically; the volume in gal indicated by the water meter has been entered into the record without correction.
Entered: 802584.6 gal
